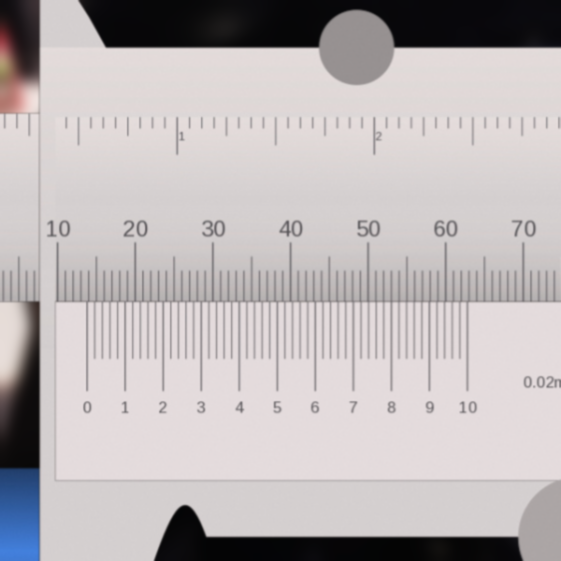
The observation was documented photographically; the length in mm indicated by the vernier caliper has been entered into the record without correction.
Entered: 13.8 mm
